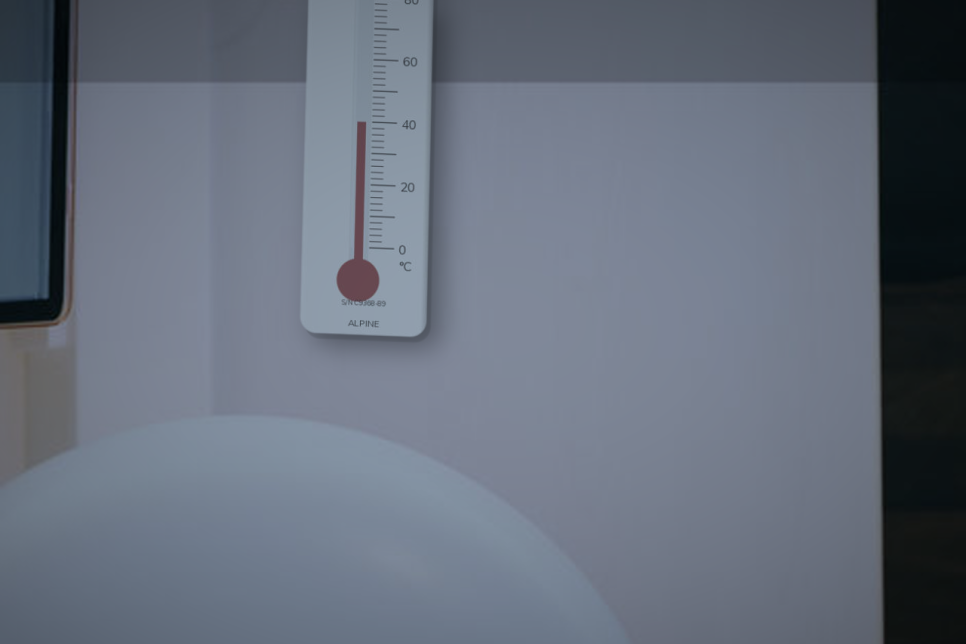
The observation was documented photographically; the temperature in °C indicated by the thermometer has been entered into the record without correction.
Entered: 40 °C
